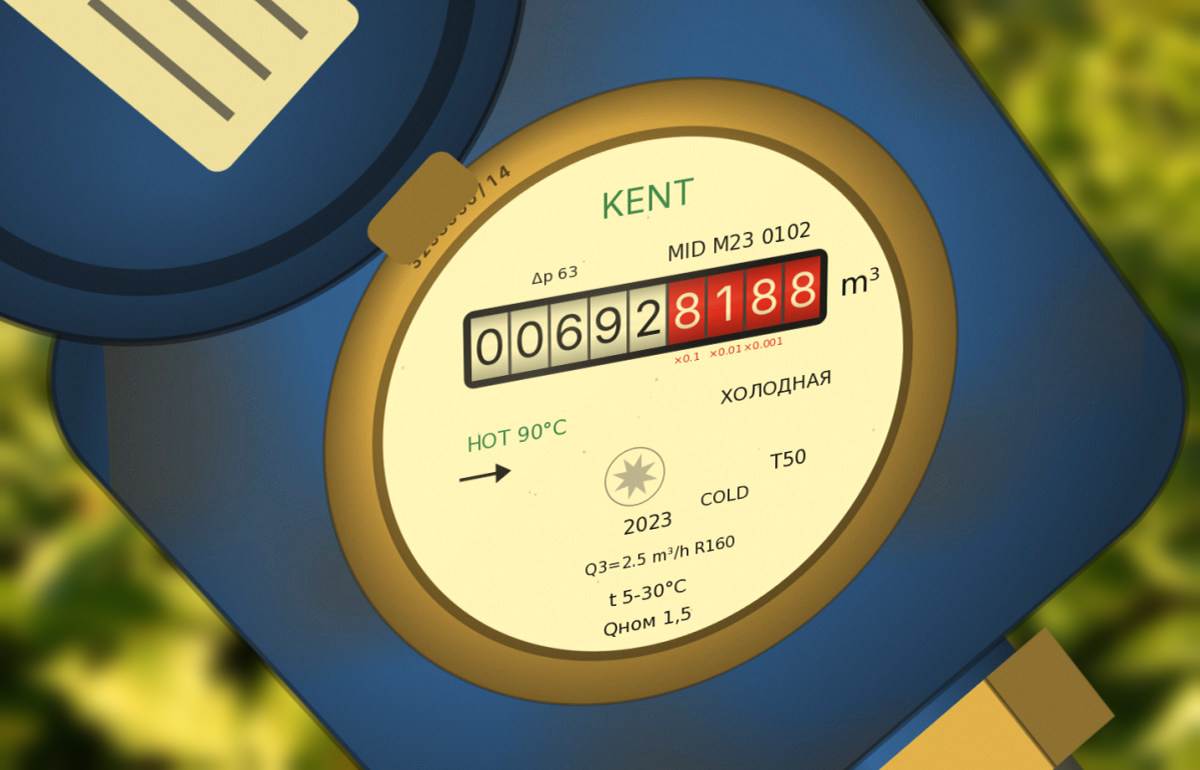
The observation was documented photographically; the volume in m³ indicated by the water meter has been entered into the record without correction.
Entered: 692.8188 m³
